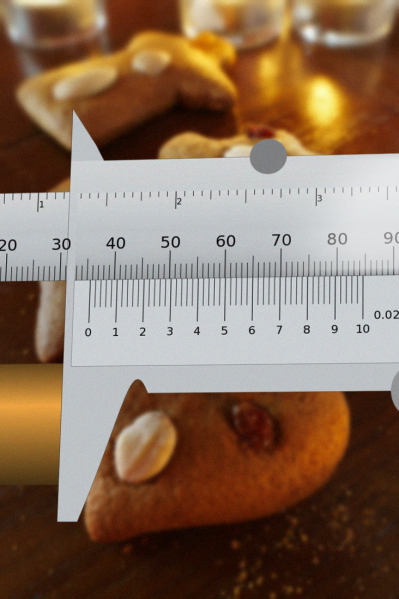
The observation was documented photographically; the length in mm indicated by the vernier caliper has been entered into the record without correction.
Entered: 35.6 mm
